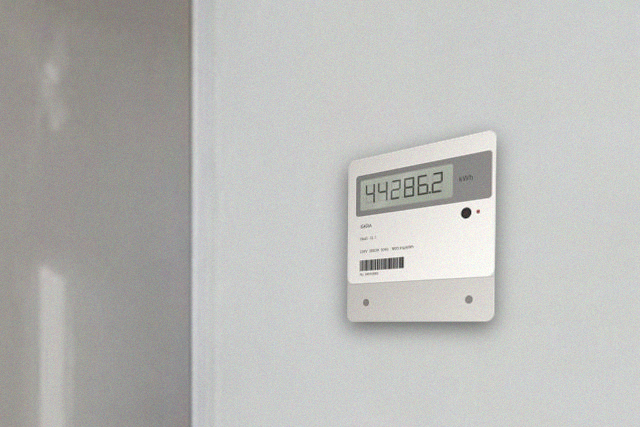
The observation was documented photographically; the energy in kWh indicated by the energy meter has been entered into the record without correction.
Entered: 44286.2 kWh
